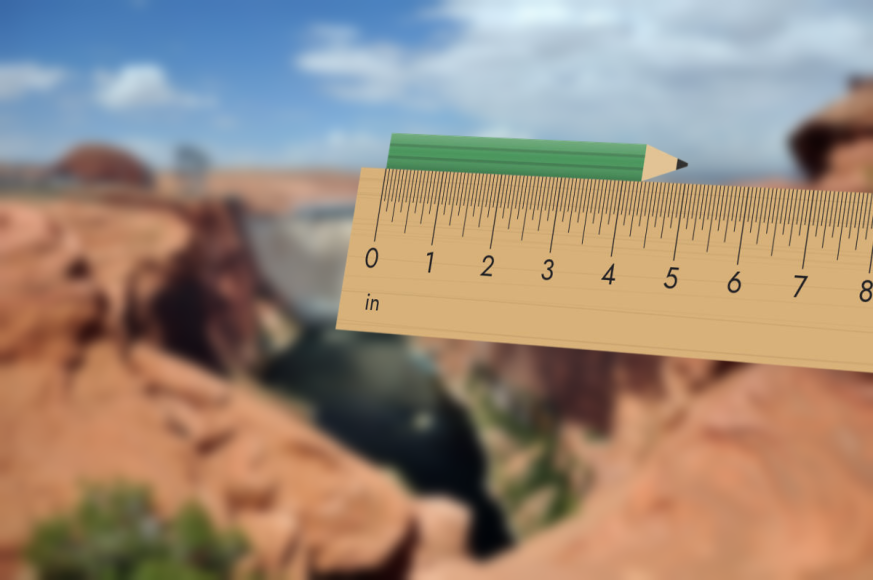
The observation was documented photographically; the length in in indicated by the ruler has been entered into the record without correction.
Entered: 5 in
